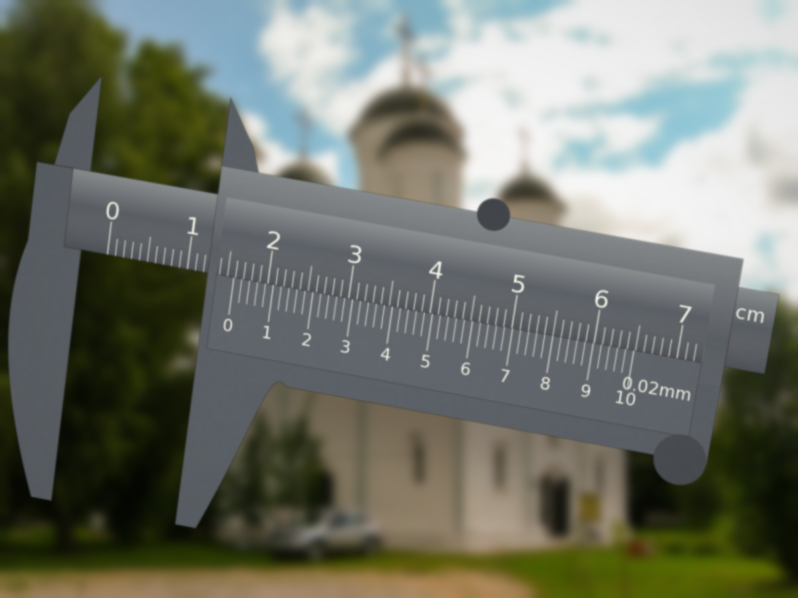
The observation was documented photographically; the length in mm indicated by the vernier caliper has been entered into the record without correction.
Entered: 15.8 mm
